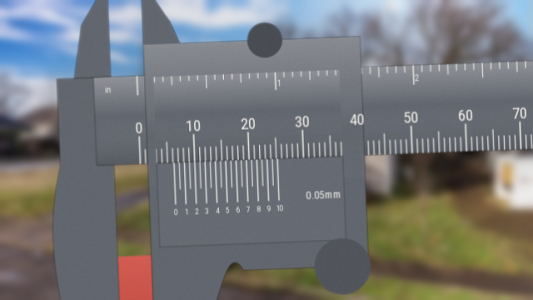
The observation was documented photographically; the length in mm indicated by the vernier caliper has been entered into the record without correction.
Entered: 6.2 mm
